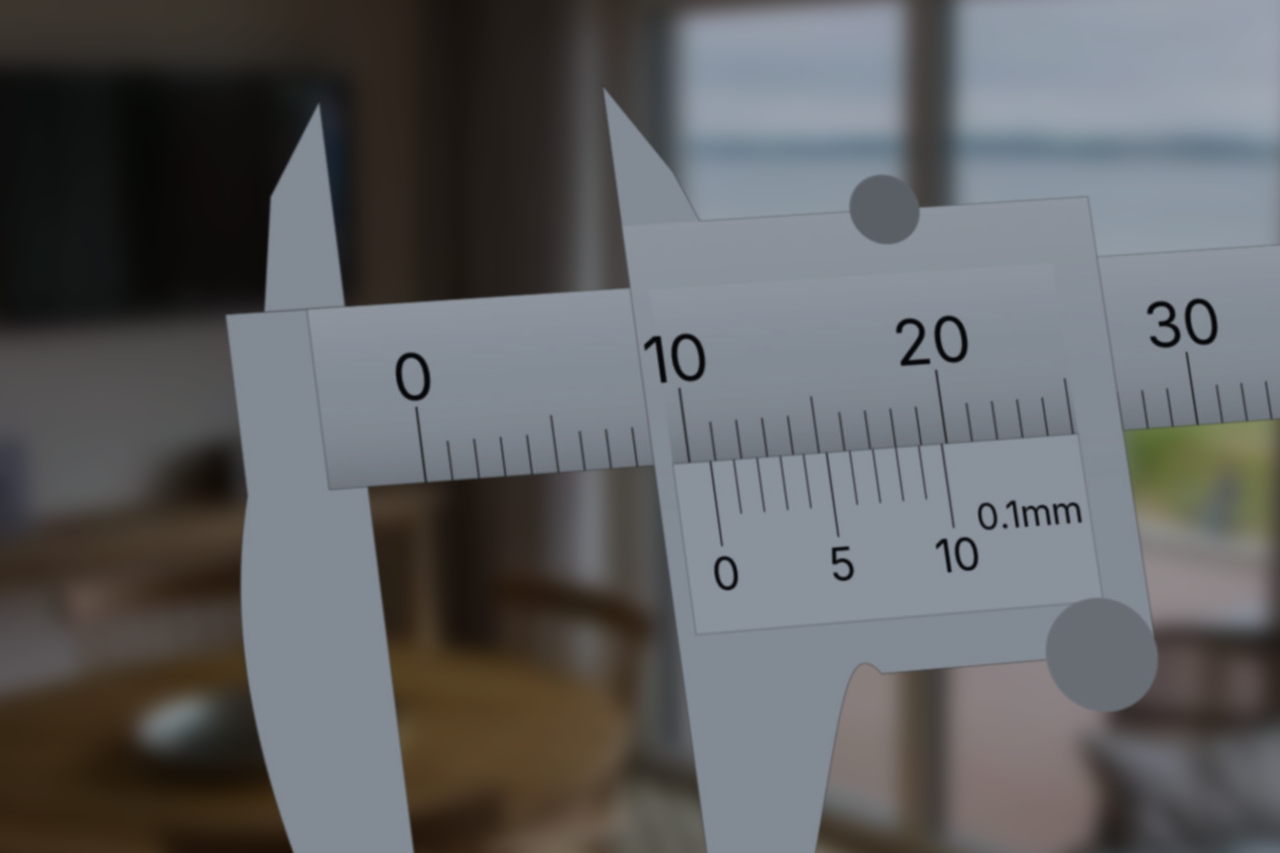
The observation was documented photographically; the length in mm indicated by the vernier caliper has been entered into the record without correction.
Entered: 10.8 mm
